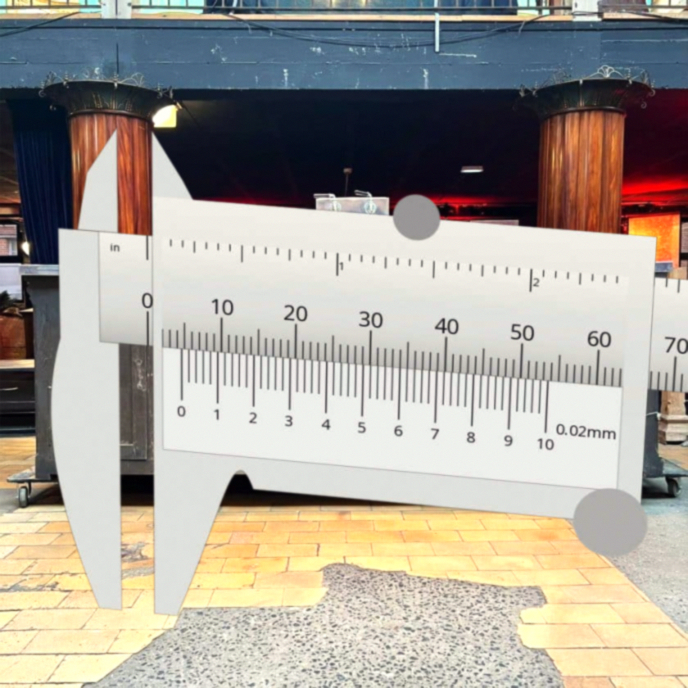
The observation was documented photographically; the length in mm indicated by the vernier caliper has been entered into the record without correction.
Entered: 4.6 mm
